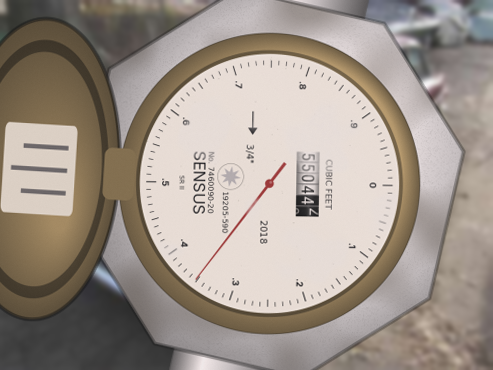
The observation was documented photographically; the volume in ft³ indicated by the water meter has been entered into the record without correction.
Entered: 550442.35 ft³
